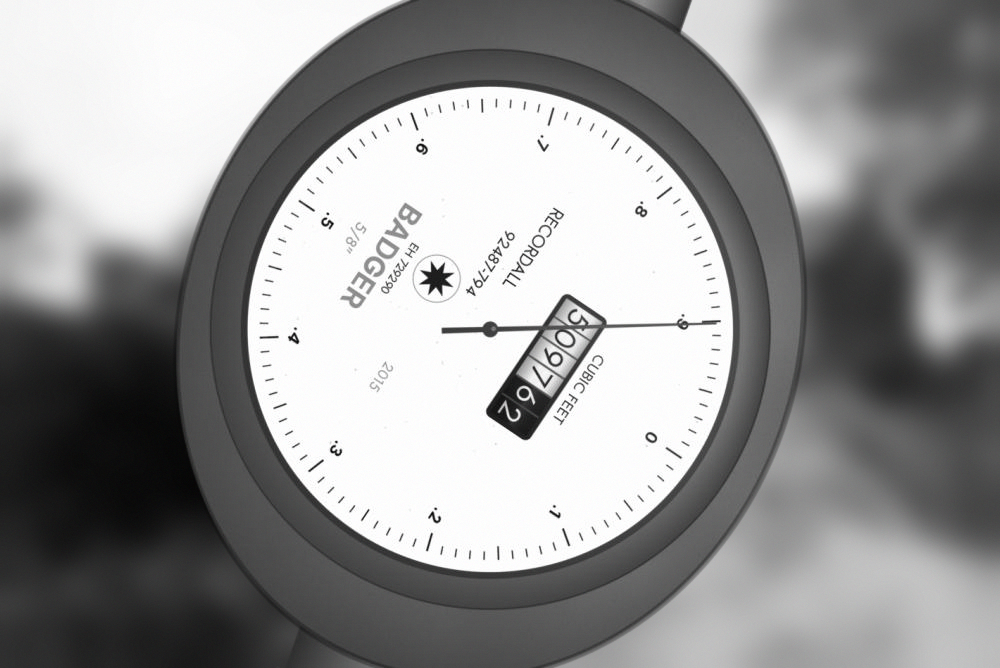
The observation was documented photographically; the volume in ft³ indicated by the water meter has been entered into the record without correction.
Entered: 509761.90 ft³
